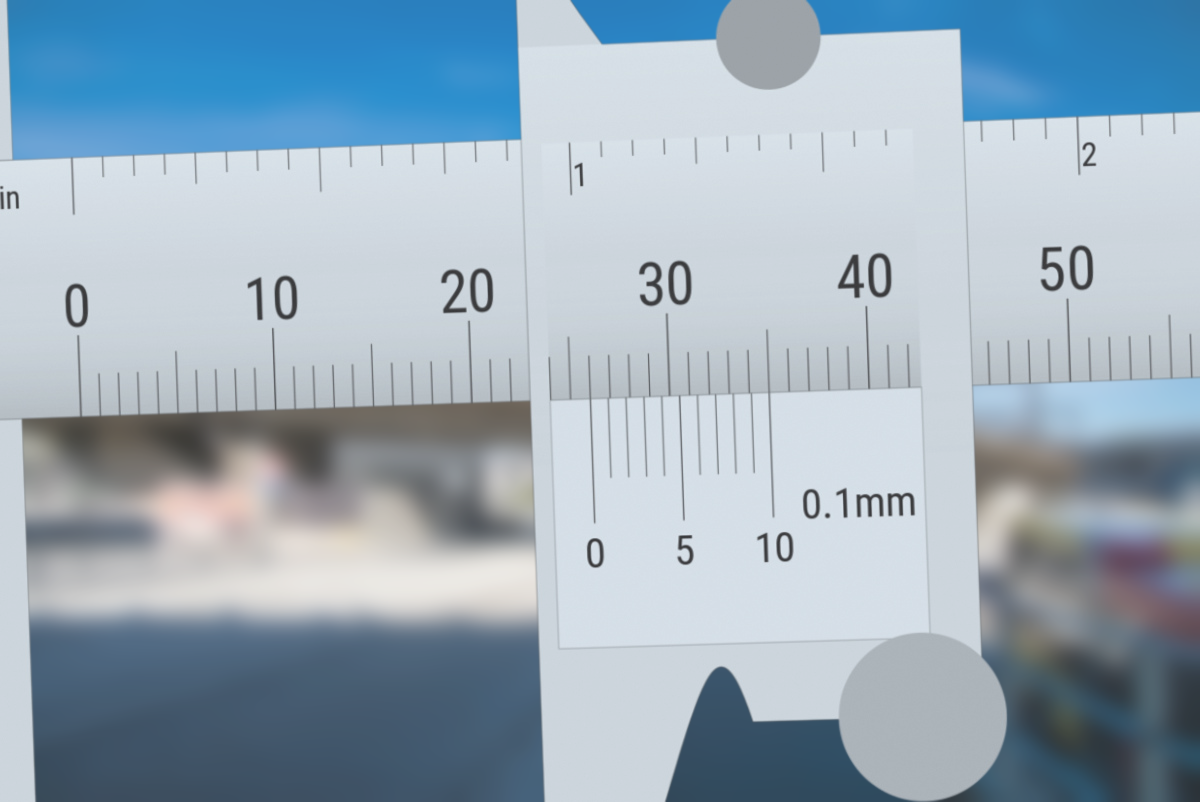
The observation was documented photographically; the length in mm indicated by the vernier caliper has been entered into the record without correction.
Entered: 26.0 mm
